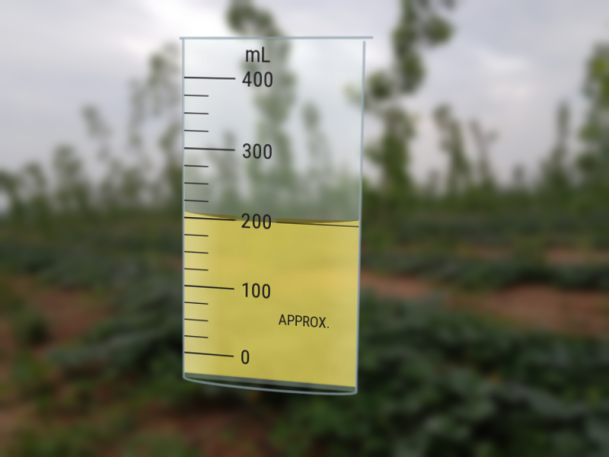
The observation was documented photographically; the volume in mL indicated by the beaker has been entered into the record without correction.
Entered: 200 mL
